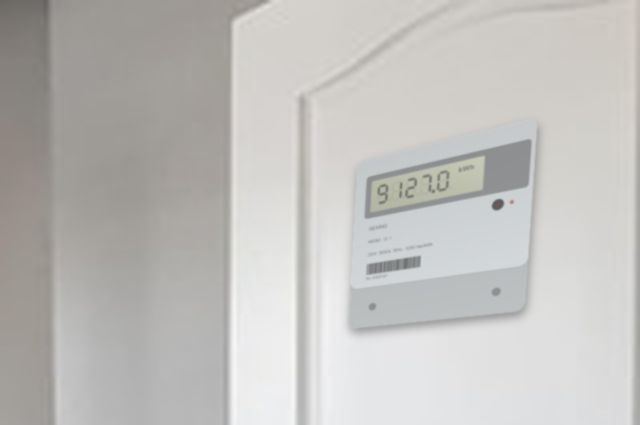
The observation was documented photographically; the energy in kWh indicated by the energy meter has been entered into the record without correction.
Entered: 9127.0 kWh
